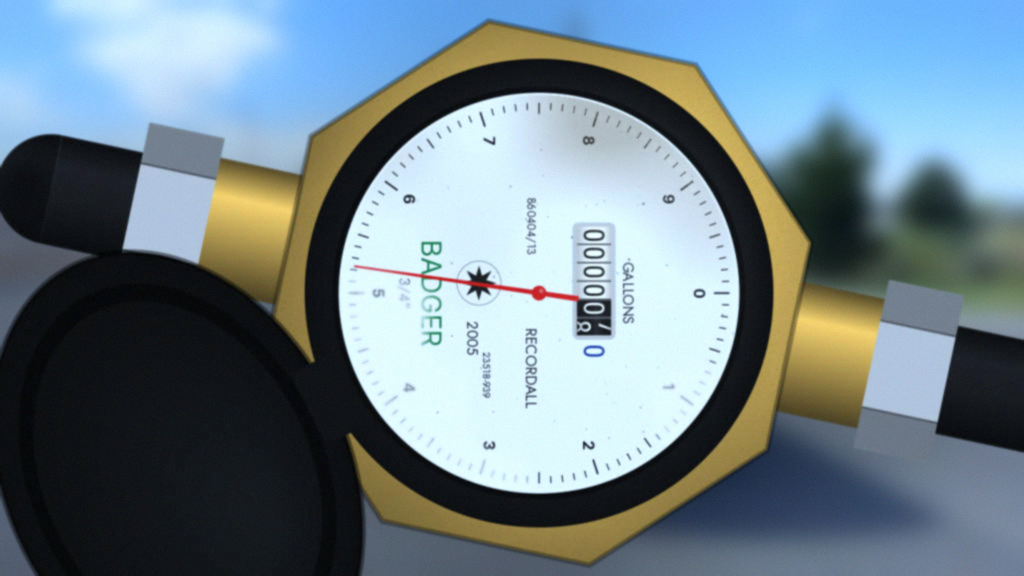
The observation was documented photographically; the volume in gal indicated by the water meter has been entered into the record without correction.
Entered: 75.2 gal
